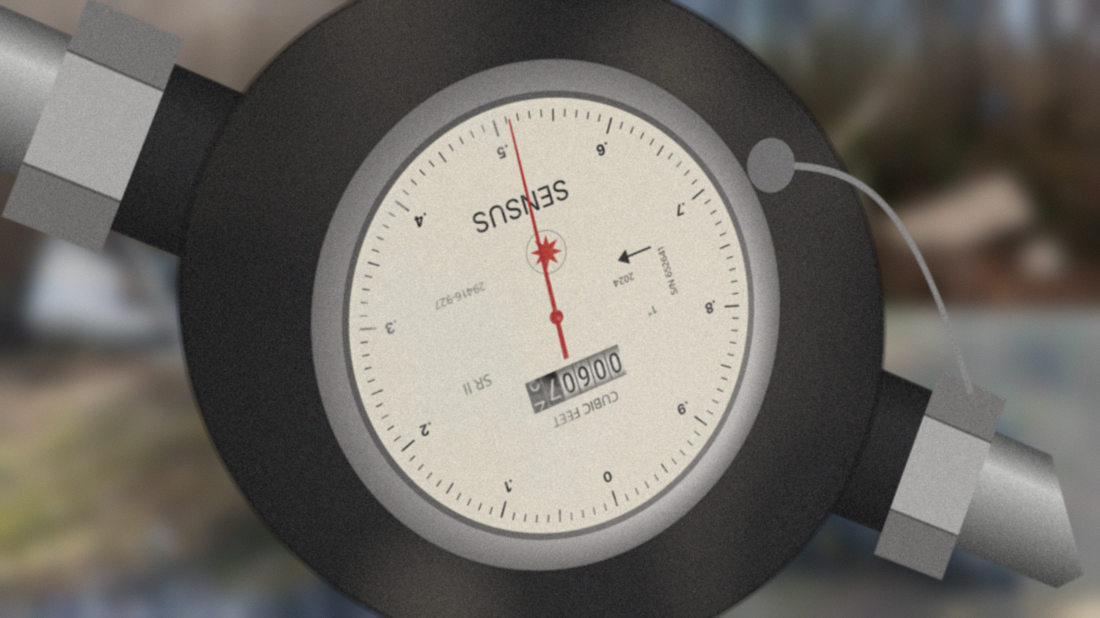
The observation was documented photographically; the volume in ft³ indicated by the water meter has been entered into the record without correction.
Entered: 6072.51 ft³
